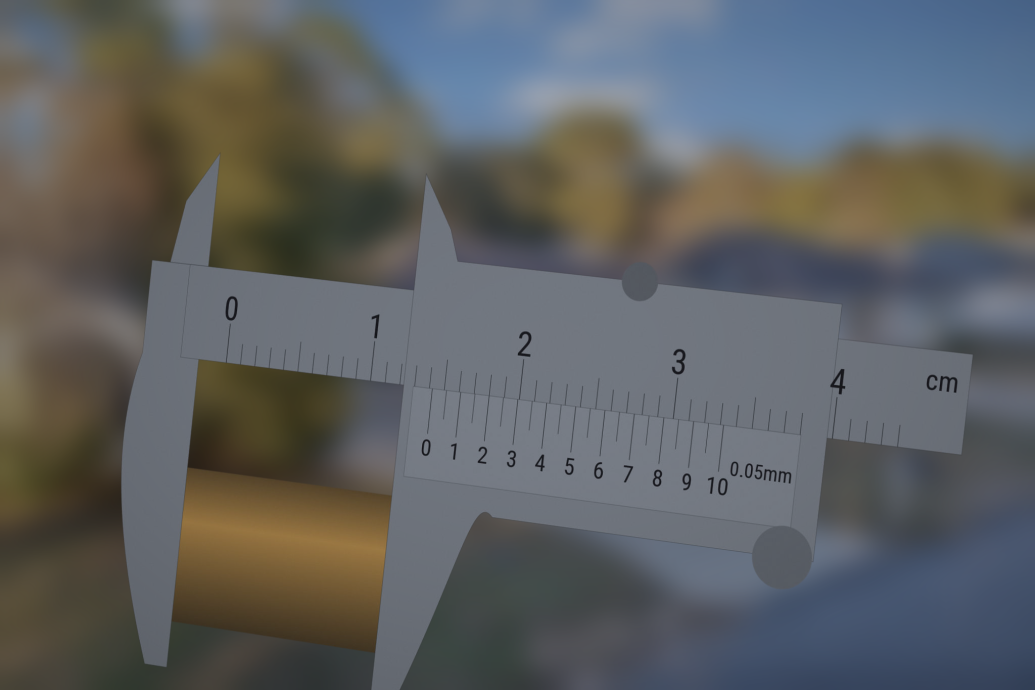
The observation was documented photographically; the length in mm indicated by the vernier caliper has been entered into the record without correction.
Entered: 14.2 mm
